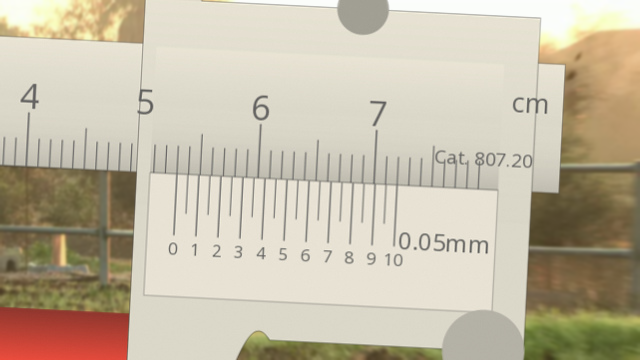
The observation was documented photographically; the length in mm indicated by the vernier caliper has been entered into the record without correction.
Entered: 53.0 mm
